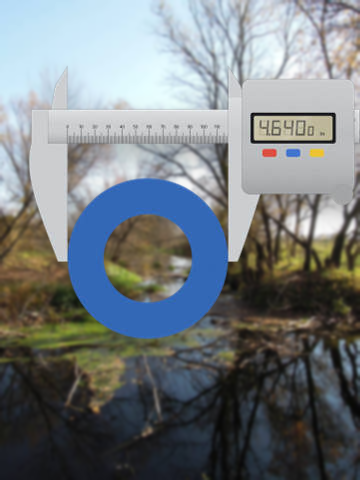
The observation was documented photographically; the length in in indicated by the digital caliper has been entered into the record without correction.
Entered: 4.6400 in
